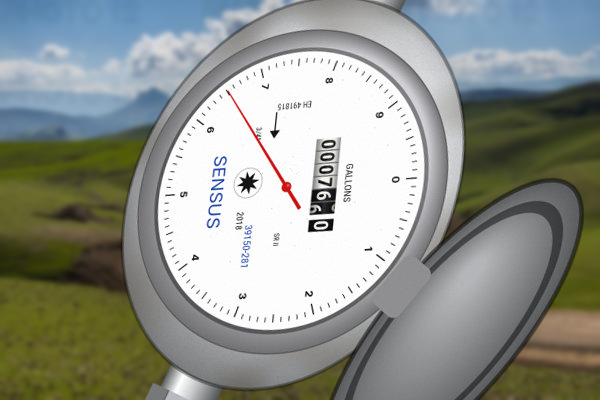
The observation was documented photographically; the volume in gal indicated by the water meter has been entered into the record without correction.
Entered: 7656.5 gal
